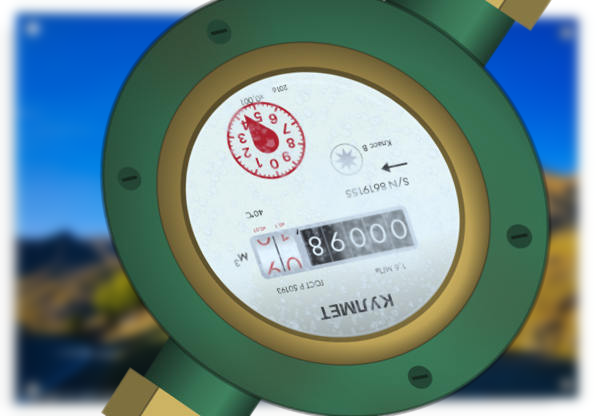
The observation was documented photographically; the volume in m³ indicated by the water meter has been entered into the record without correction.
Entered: 98.094 m³
